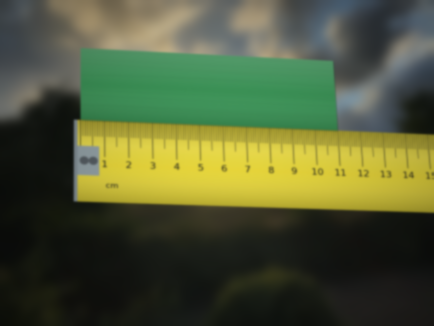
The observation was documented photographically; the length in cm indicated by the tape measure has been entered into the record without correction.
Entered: 11 cm
